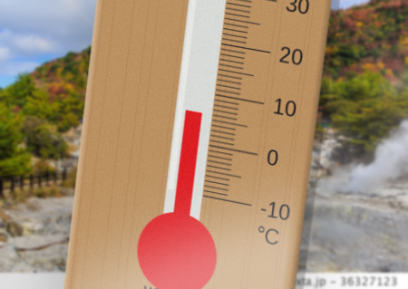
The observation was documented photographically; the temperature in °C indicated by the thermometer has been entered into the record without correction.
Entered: 6 °C
